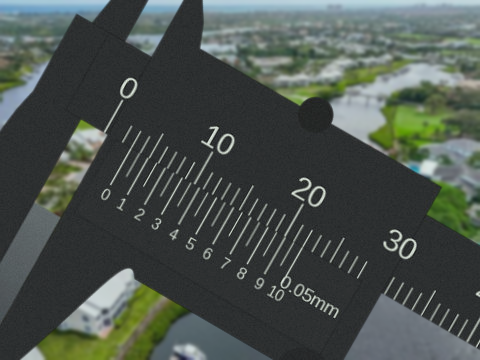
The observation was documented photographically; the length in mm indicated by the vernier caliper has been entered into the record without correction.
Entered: 3.0 mm
